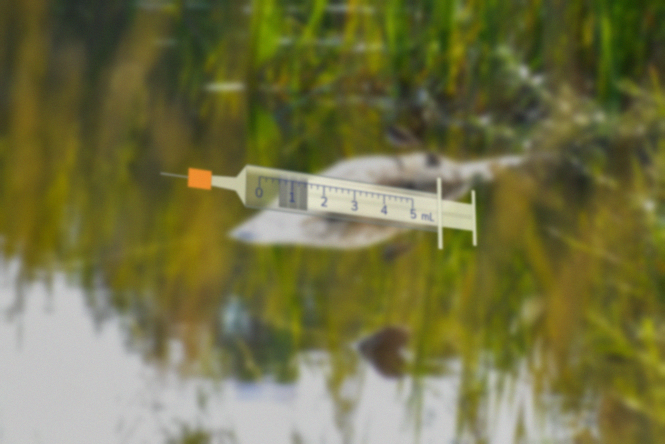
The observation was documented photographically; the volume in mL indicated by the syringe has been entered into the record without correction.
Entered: 0.6 mL
